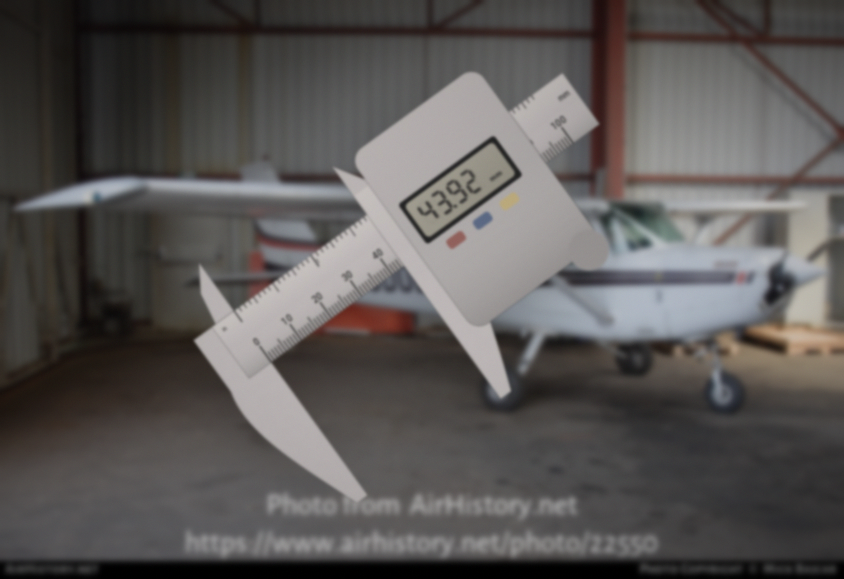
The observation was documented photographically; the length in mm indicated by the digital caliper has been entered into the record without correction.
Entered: 43.92 mm
